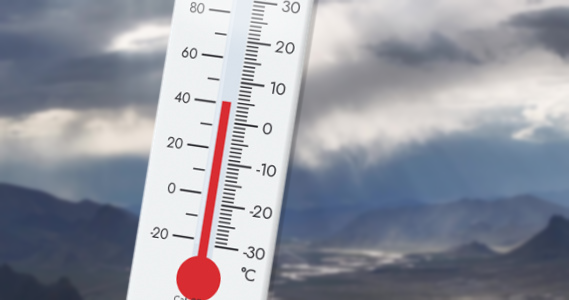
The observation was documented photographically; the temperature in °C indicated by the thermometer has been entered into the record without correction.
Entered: 5 °C
